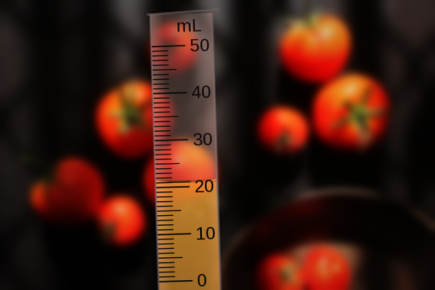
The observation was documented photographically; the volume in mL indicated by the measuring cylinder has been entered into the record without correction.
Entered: 21 mL
